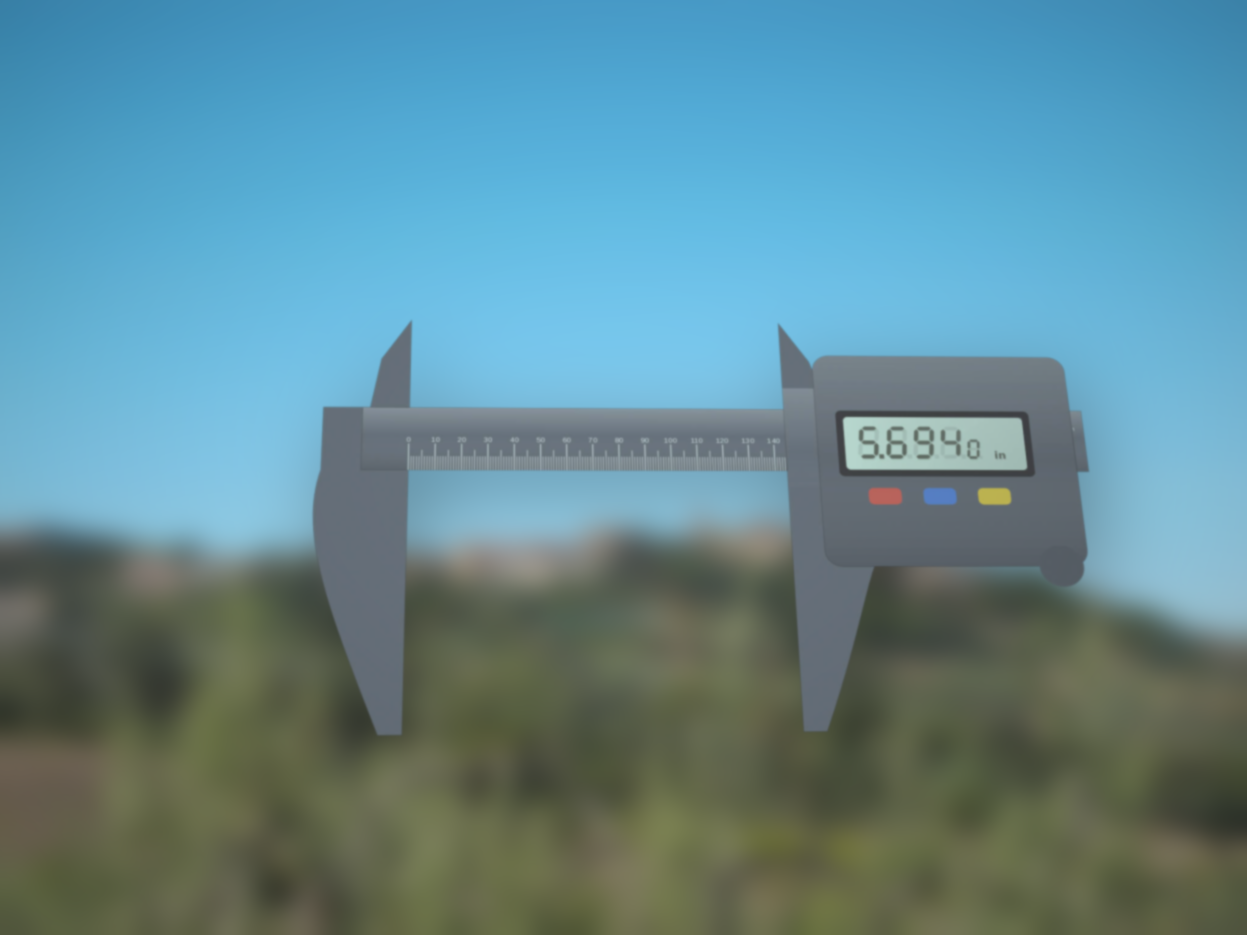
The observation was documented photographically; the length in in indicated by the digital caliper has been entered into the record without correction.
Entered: 5.6940 in
